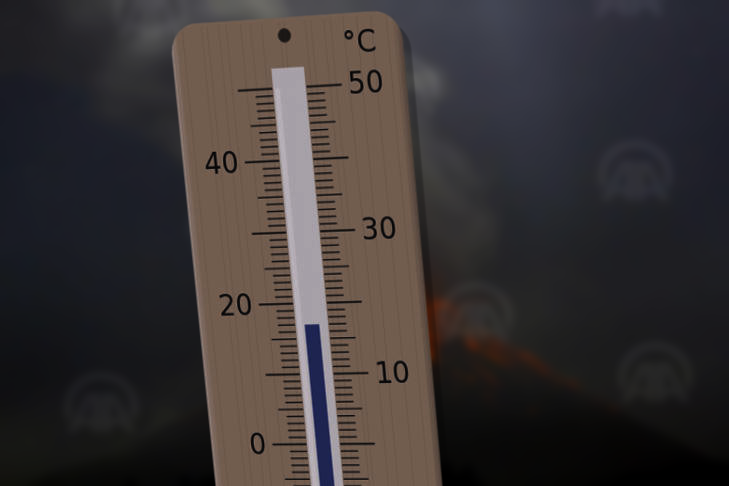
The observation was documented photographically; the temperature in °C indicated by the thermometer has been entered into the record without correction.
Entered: 17 °C
